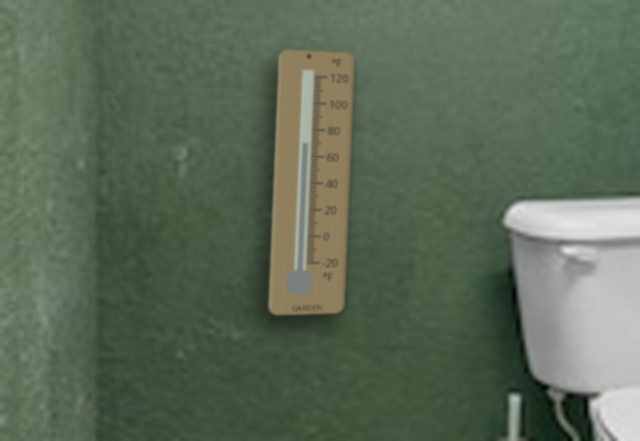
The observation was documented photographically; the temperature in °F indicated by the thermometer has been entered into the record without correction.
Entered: 70 °F
